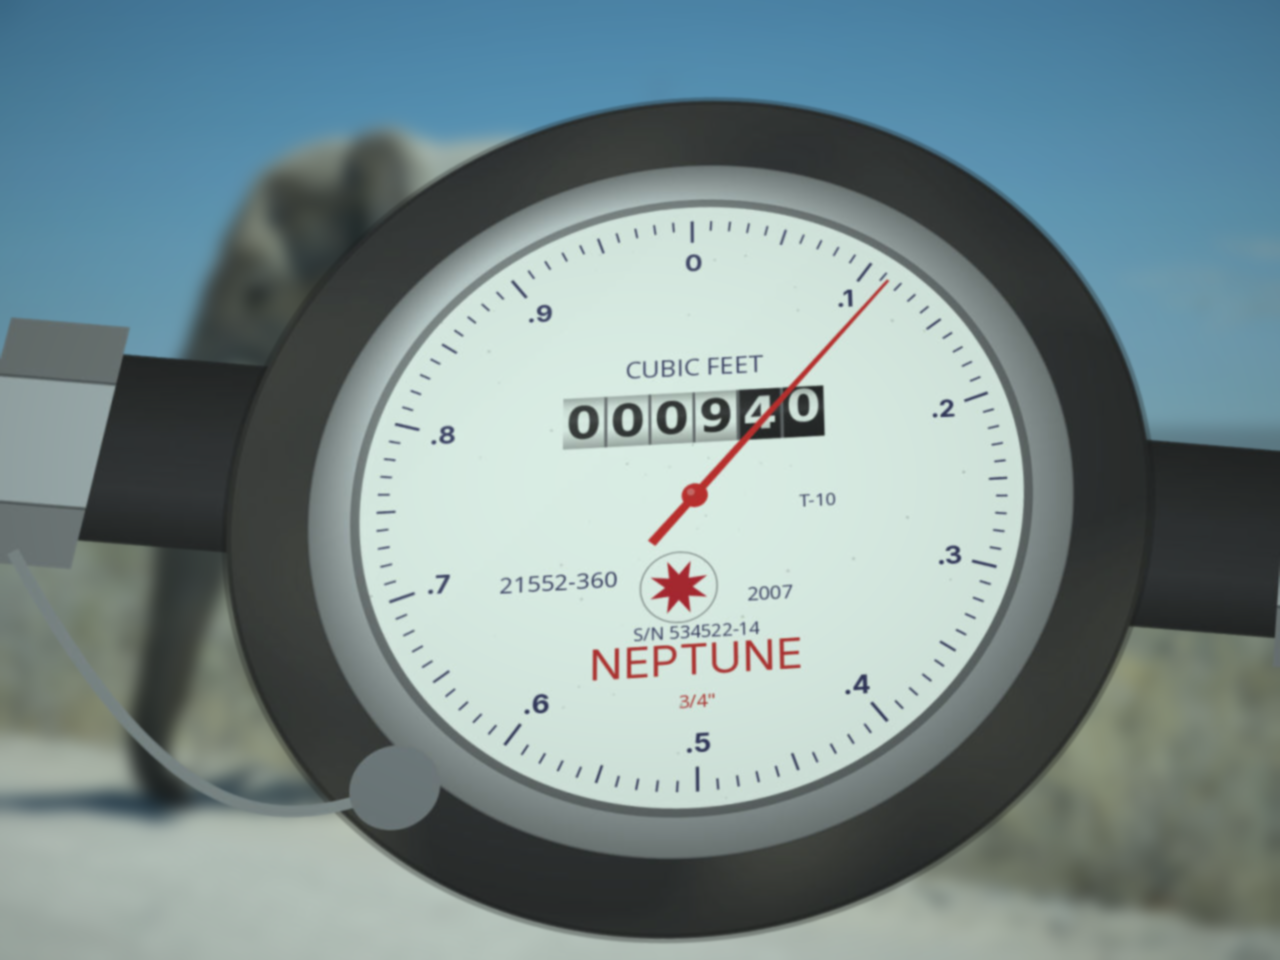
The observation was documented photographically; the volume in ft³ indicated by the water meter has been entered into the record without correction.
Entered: 940.11 ft³
